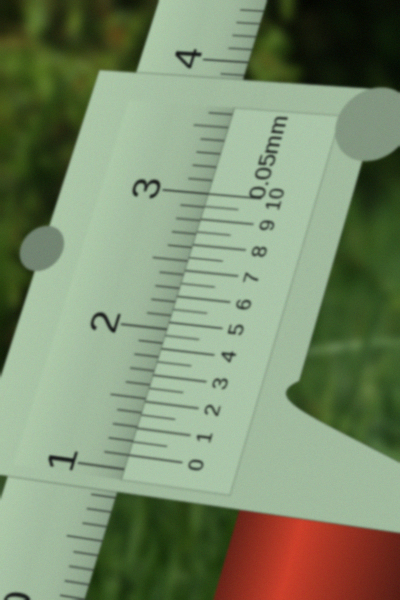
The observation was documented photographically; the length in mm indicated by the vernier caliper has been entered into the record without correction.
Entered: 11.0 mm
